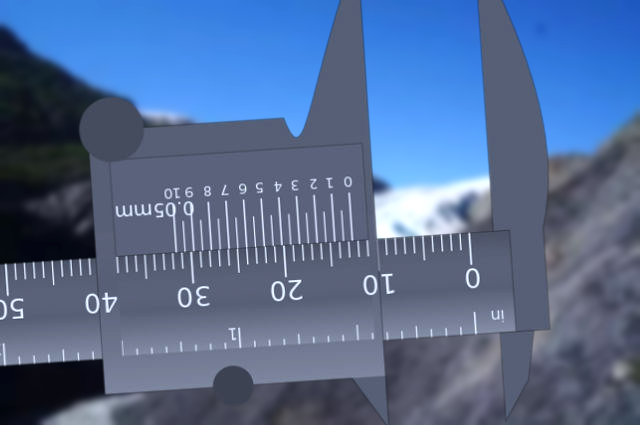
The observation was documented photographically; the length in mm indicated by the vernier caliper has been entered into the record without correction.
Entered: 12.6 mm
